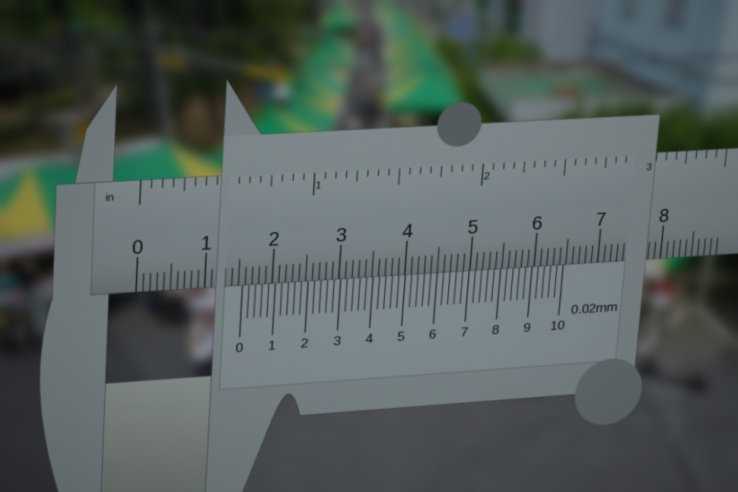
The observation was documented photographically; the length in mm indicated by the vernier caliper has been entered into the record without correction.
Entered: 15.6 mm
